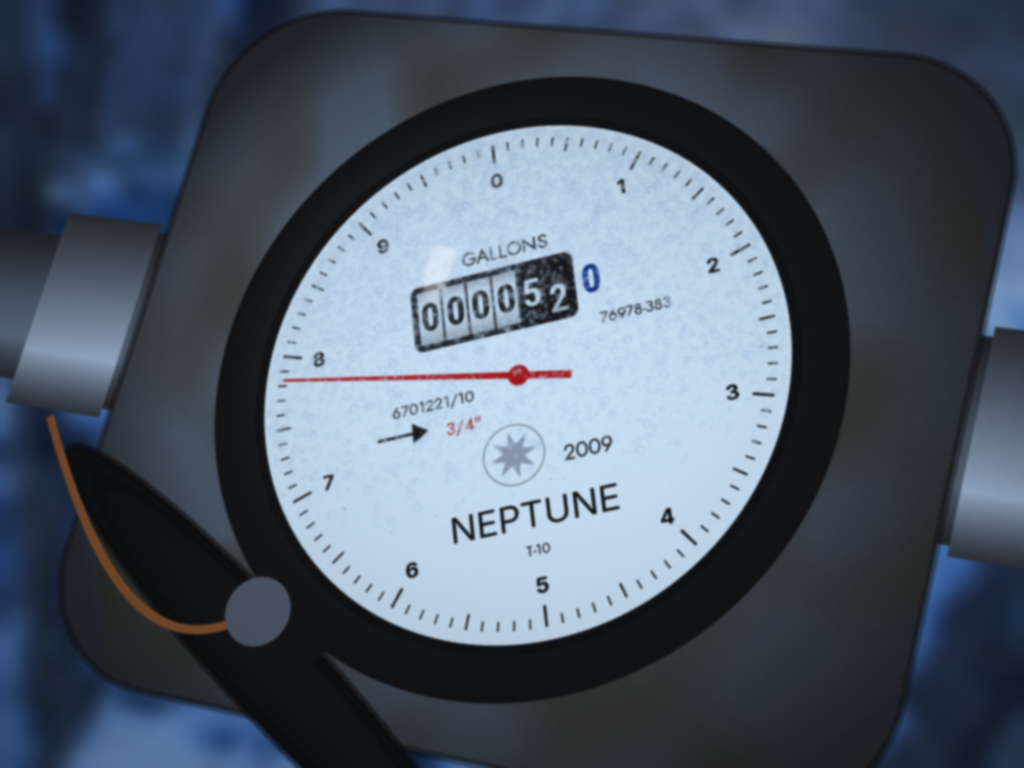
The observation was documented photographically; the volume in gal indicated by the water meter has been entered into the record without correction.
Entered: 517.8 gal
